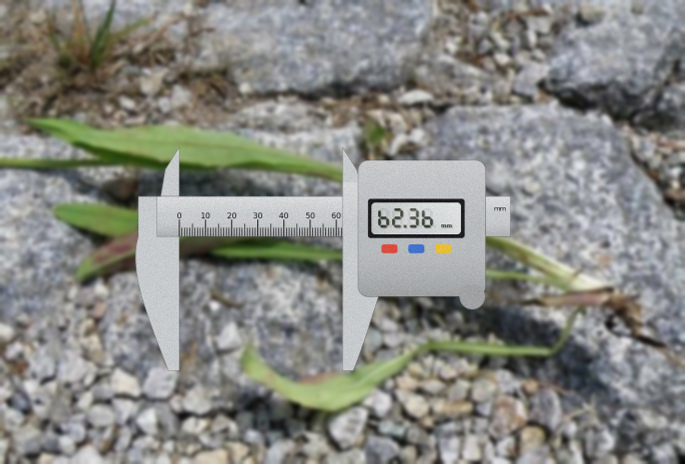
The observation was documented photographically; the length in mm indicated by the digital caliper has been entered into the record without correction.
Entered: 62.36 mm
